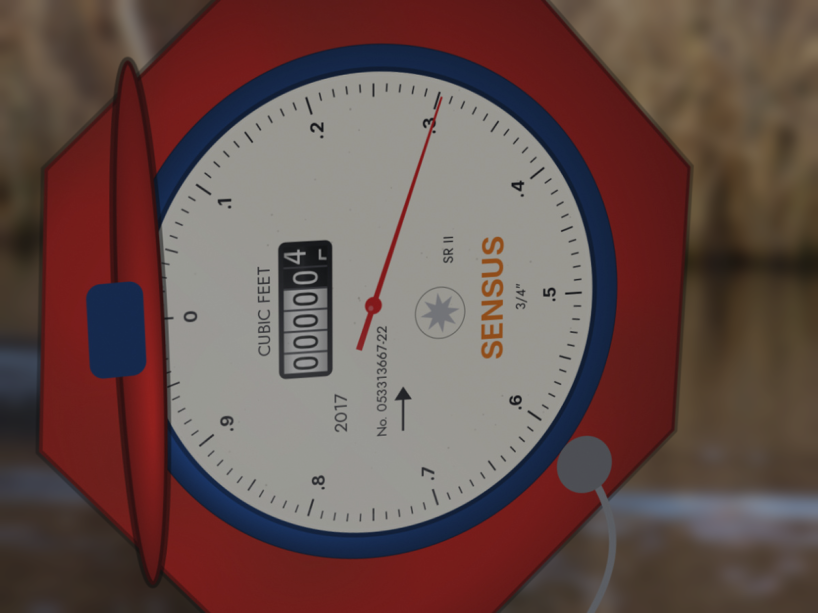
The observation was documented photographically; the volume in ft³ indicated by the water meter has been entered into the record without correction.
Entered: 4.30 ft³
